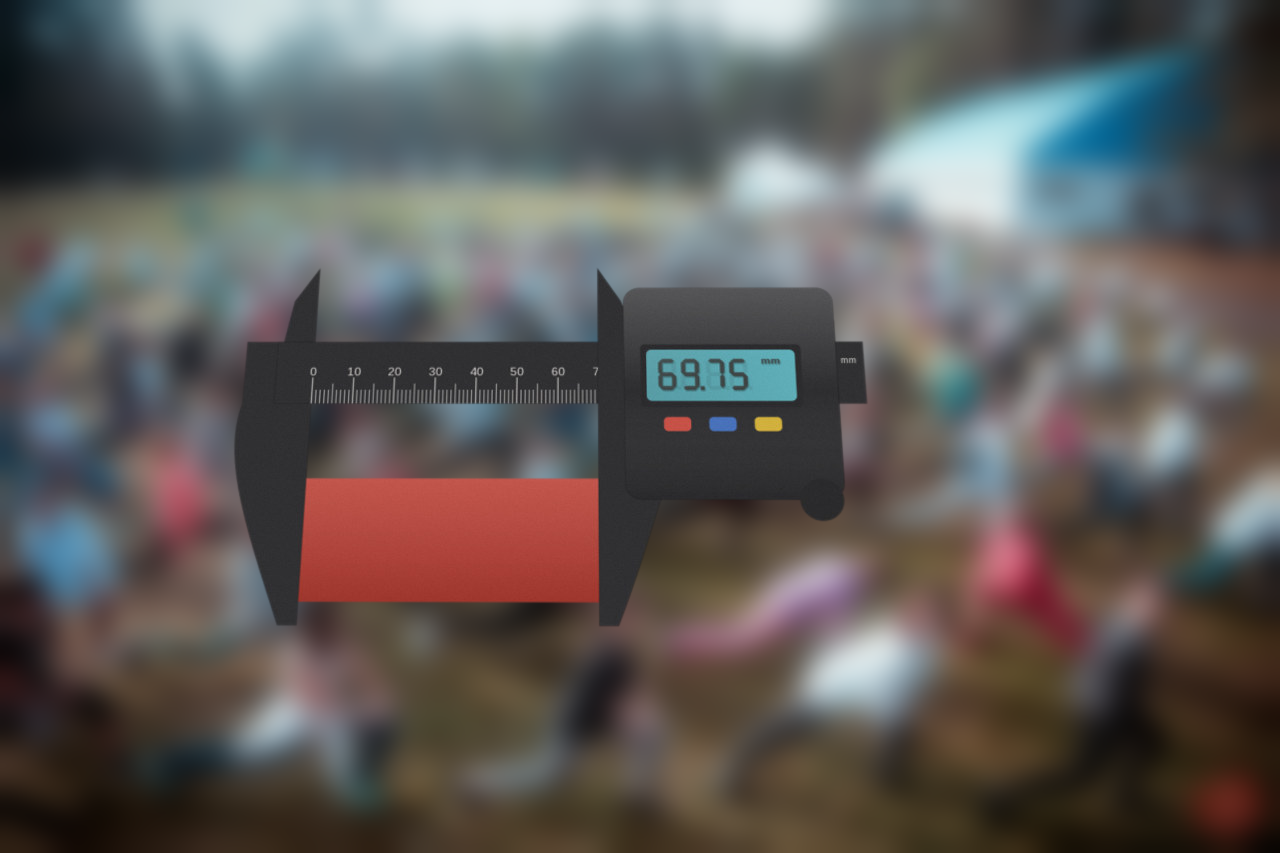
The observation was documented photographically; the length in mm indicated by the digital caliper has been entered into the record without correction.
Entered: 69.75 mm
